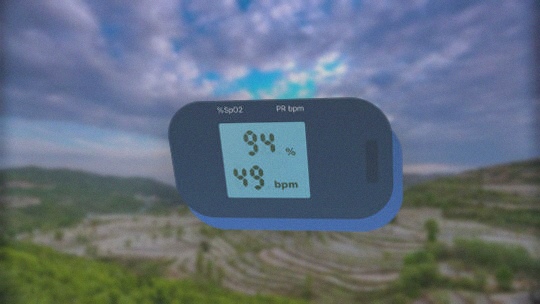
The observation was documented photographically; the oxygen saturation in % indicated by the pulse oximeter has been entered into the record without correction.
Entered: 94 %
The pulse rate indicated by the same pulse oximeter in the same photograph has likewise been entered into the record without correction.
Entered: 49 bpm
